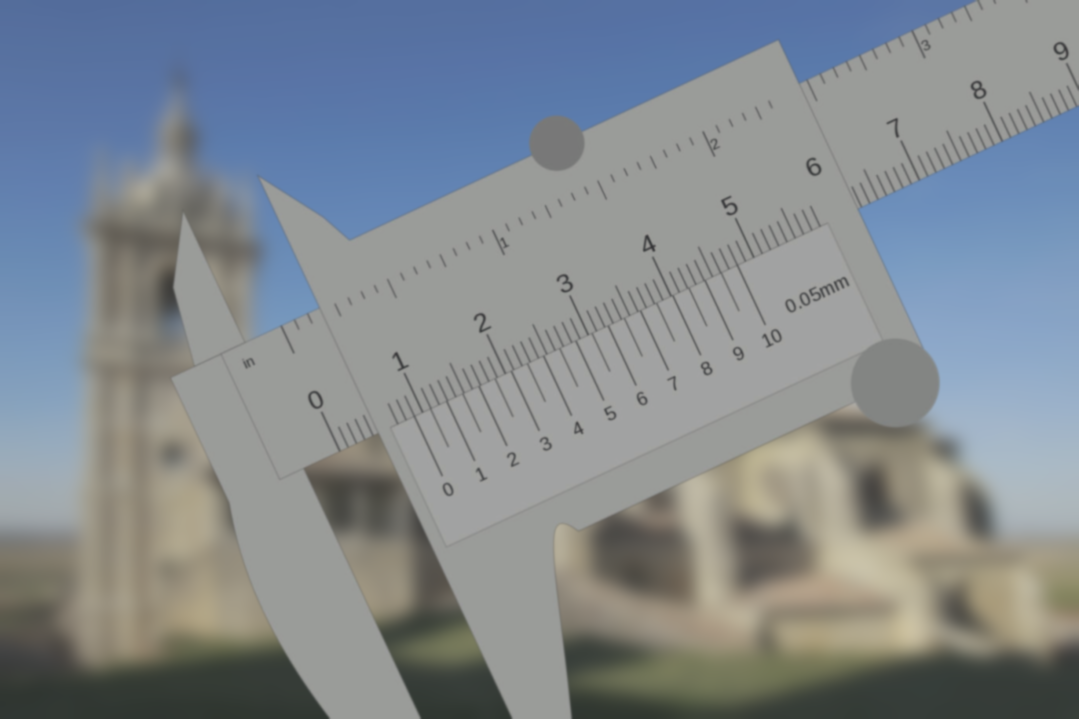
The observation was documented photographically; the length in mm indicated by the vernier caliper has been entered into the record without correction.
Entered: 9.0 mm
